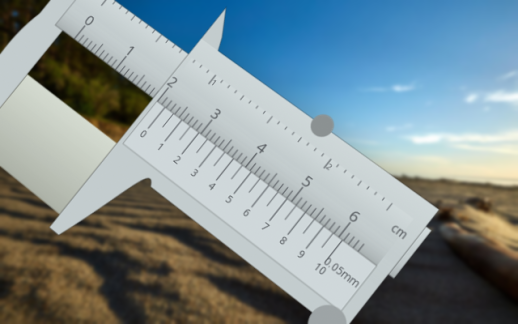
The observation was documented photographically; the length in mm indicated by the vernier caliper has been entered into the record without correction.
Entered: 21.8 mm
